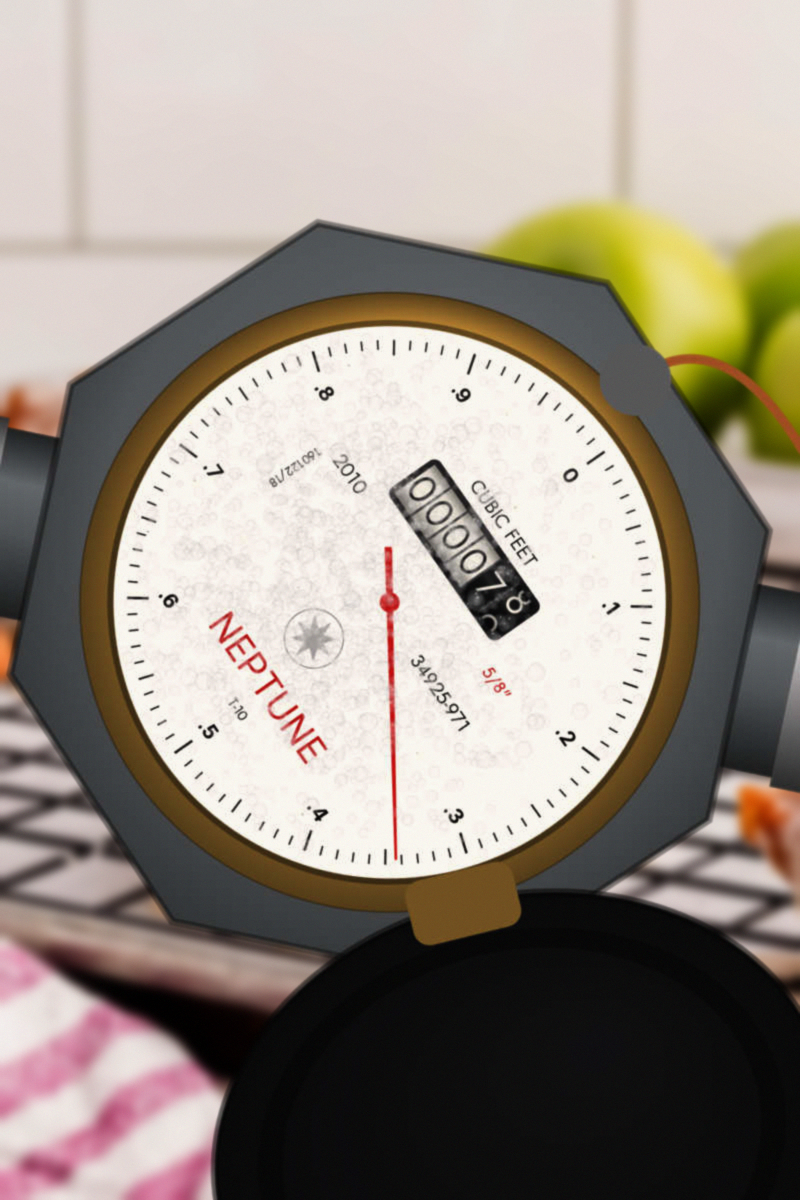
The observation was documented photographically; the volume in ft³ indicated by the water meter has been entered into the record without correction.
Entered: 78.34 ft³
